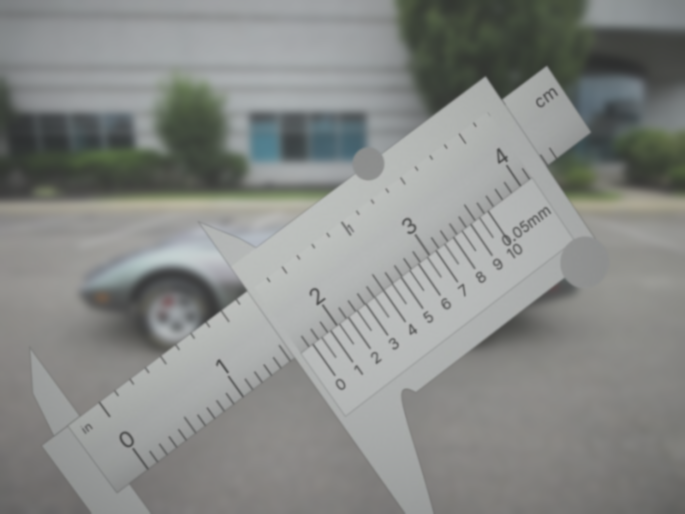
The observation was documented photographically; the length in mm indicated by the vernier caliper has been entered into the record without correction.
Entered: 17.4 mm
